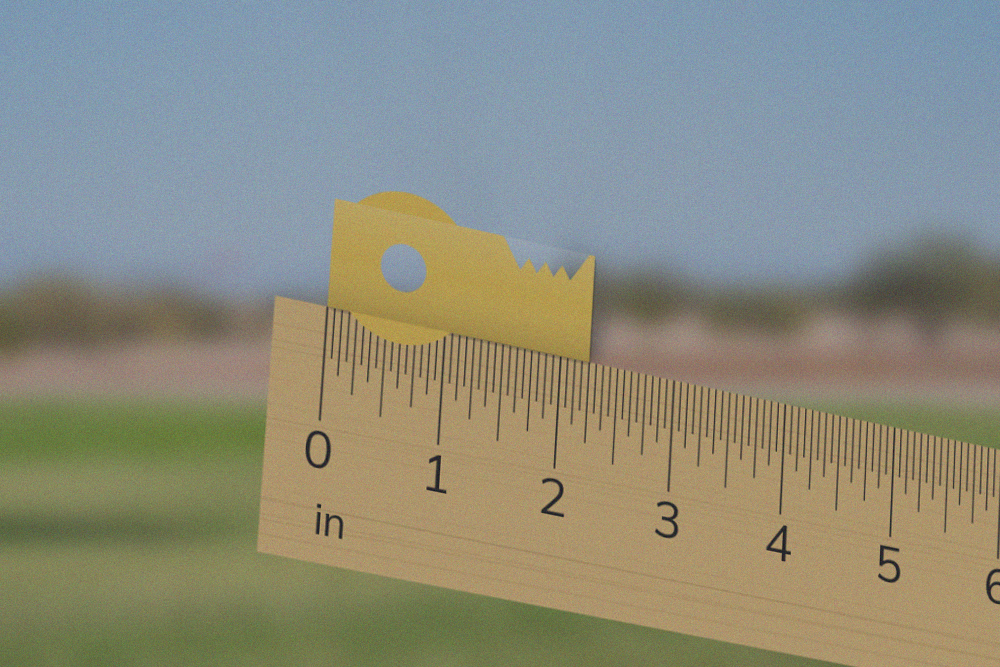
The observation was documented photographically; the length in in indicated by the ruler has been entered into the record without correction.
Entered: 2.25 in
